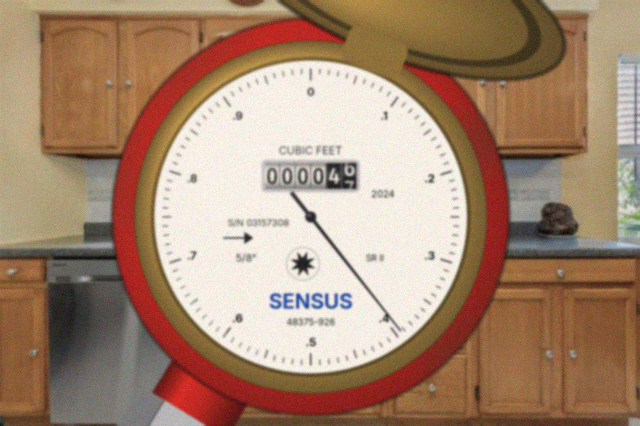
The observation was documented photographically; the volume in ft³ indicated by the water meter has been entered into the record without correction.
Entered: 46.39 ft³
